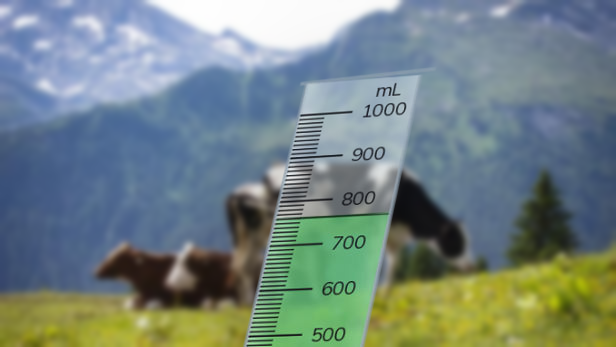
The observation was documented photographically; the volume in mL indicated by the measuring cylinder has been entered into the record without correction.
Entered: 760 mL
